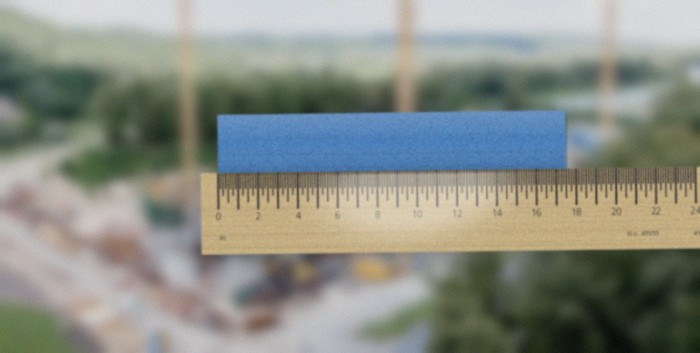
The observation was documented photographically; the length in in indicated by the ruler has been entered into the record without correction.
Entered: 17.5 in
